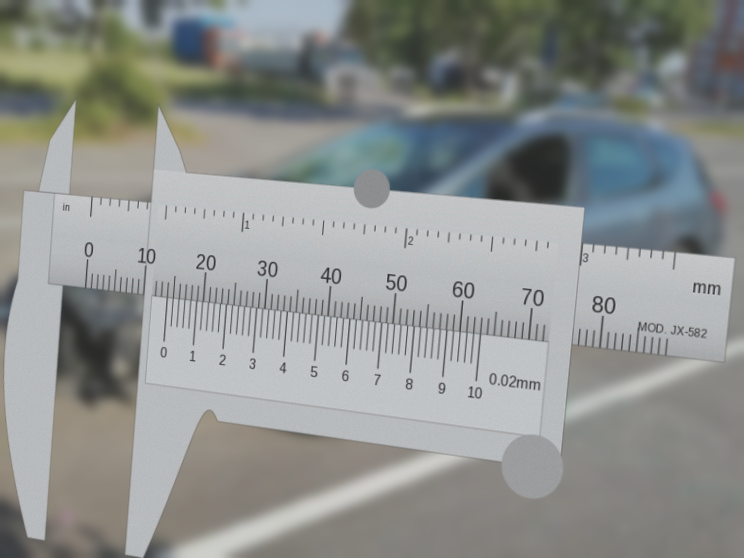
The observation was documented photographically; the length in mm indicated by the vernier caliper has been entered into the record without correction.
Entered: 14.0 mm
